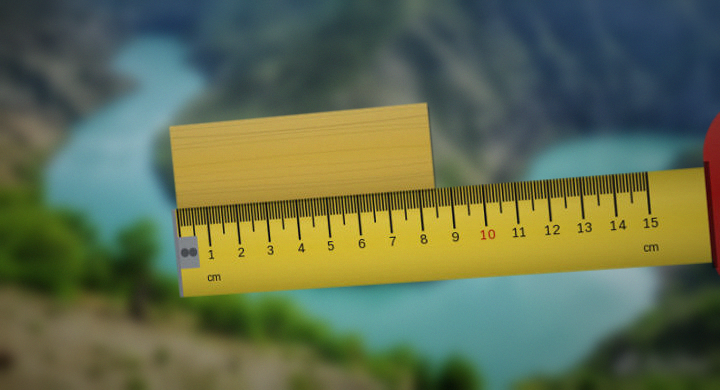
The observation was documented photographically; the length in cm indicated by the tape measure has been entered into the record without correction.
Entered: 8.5 cm
